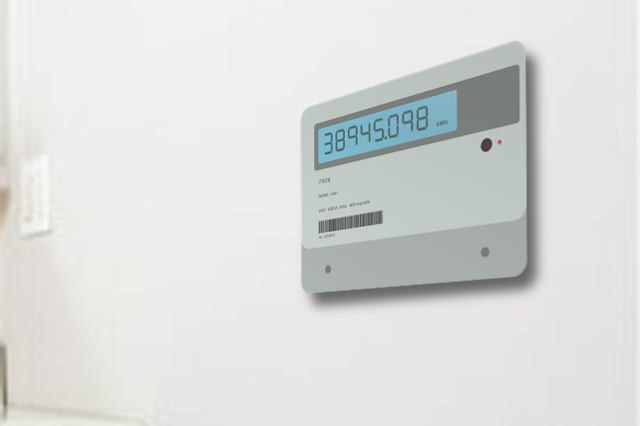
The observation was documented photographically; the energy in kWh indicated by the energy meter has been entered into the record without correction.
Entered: 38945.098 kWh
